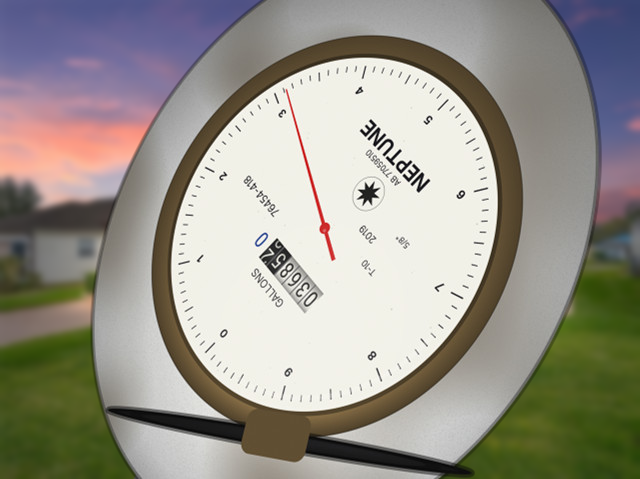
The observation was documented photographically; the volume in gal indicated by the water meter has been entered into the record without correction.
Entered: 368523.1 gal
